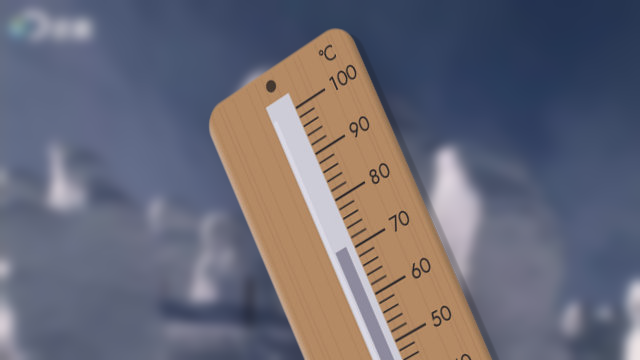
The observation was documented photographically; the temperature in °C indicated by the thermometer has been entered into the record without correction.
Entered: 71 °C
